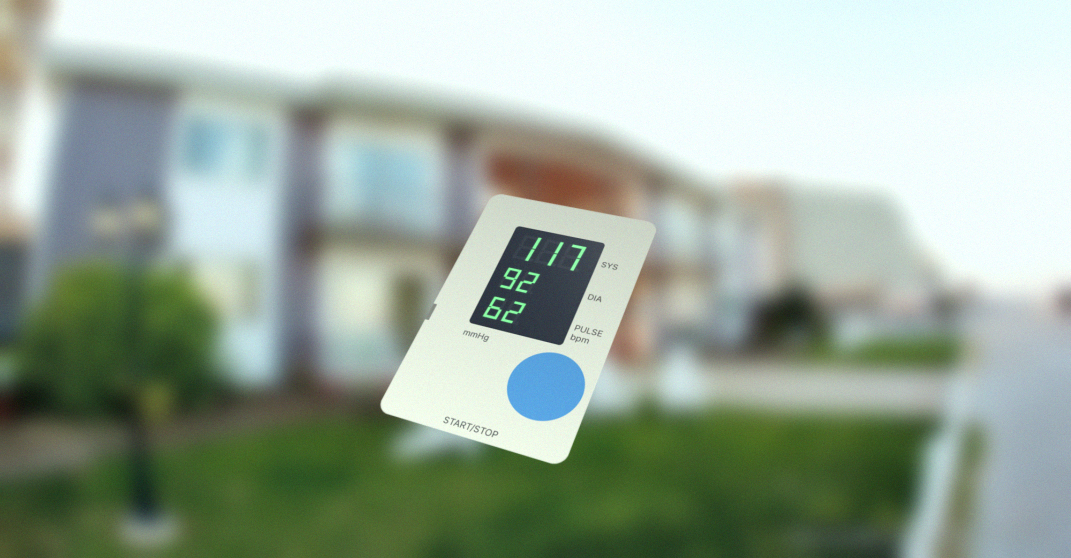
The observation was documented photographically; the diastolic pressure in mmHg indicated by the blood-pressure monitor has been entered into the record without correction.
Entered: 92 mmHg
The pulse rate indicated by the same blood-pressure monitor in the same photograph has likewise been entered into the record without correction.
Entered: 62 bpm
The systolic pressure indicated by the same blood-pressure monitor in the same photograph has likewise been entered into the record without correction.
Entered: 117 mmHg
